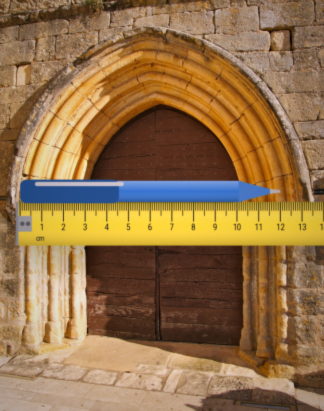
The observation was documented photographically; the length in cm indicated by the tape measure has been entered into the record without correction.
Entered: 12 cm
